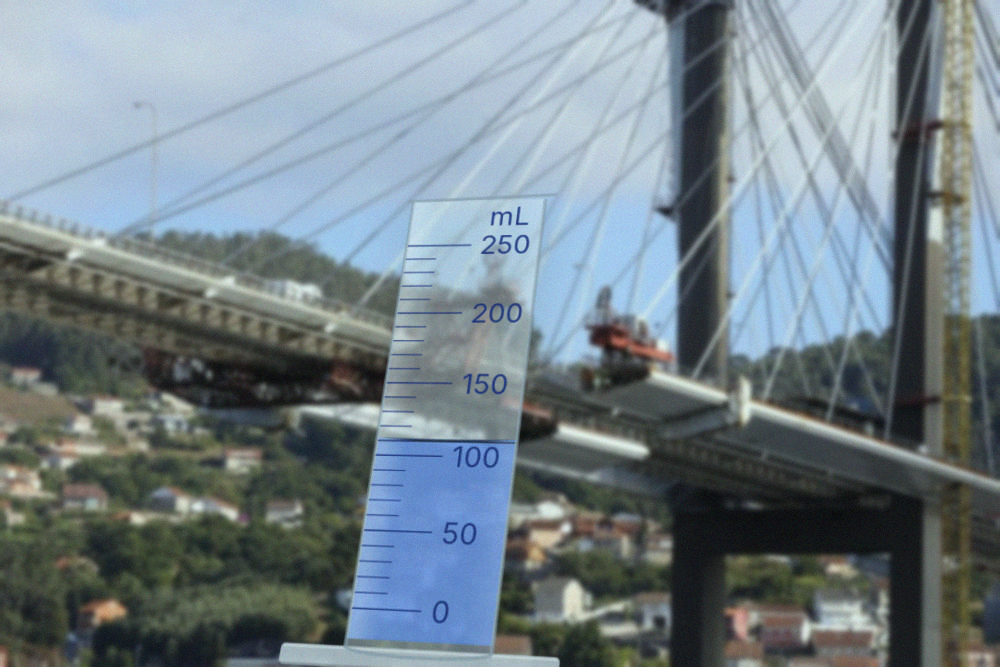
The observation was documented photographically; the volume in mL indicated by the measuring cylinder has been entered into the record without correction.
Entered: 110 mL
